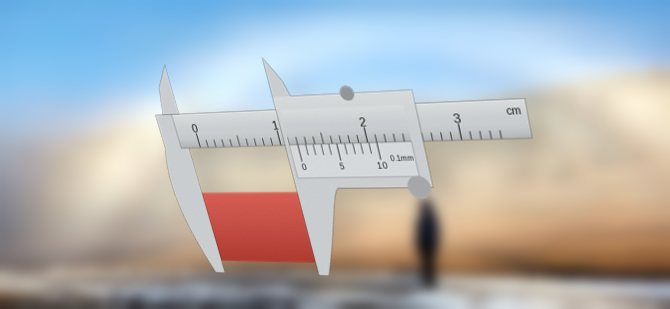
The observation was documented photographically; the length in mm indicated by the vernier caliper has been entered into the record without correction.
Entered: 12.0 mm
